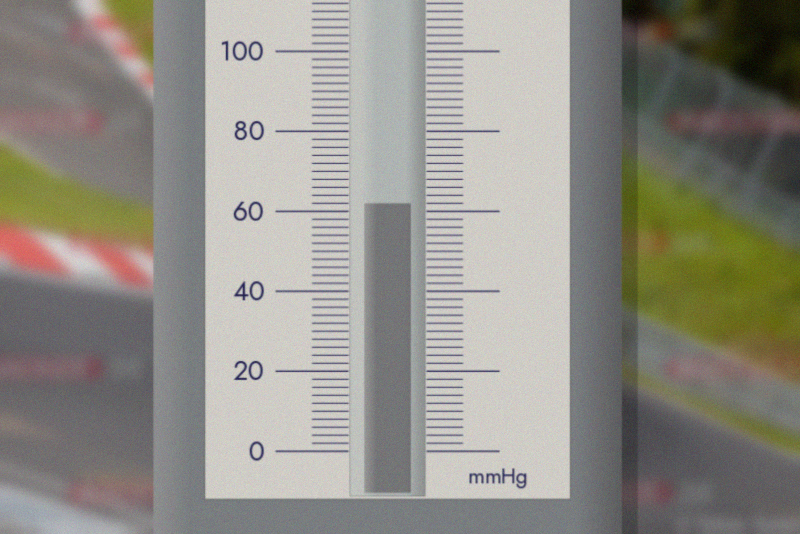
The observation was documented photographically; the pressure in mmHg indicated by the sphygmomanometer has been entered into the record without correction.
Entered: 62 mmHg
